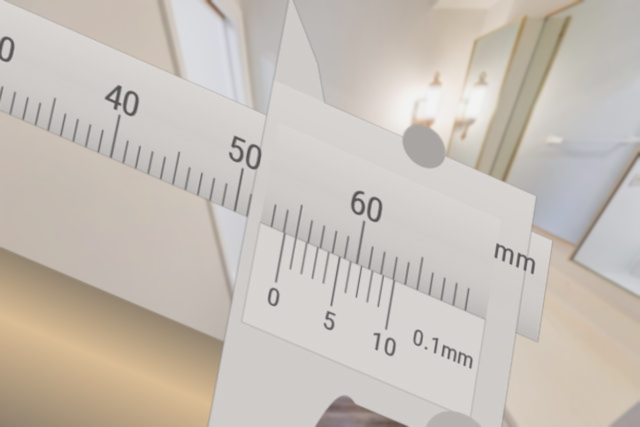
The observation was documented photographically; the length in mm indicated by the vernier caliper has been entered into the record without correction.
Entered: 54.1 mm
